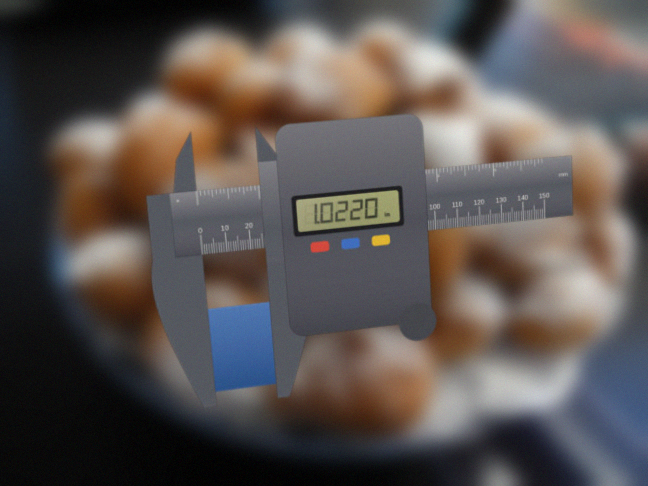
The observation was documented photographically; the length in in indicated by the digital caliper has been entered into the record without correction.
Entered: 1.0220 in
